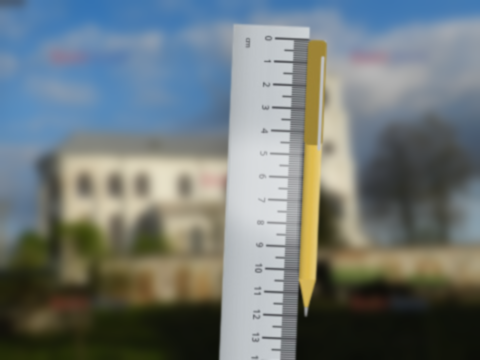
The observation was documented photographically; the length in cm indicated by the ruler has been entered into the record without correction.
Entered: 12 cm
